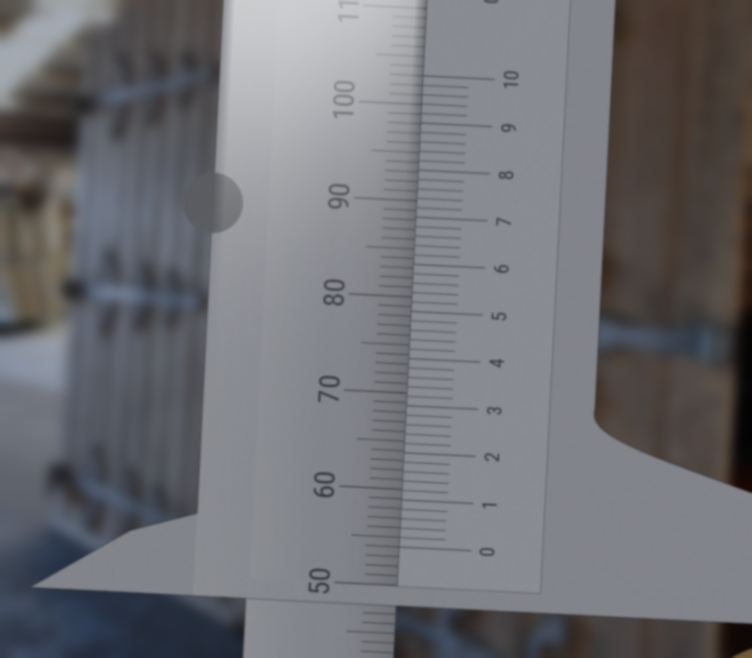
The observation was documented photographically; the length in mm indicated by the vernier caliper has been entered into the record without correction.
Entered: 54.0 mm
